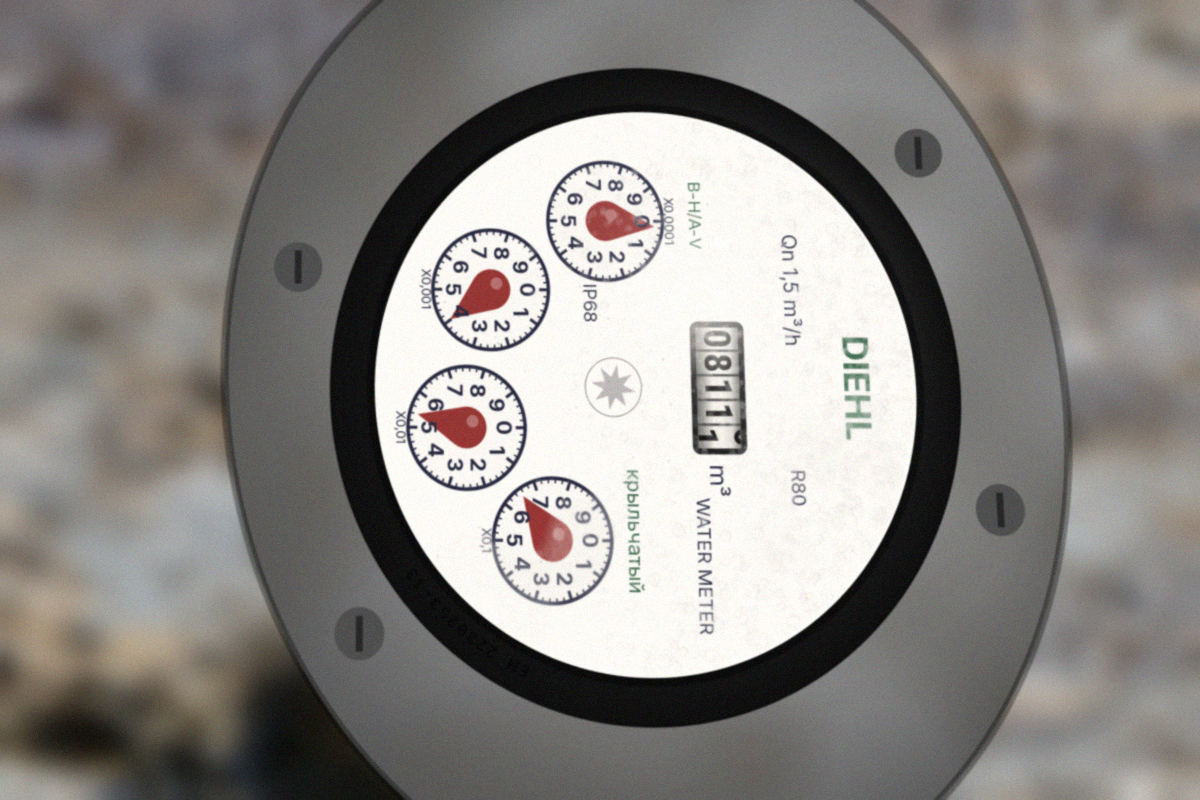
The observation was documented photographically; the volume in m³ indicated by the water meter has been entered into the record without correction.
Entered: 8110.6540 m³
